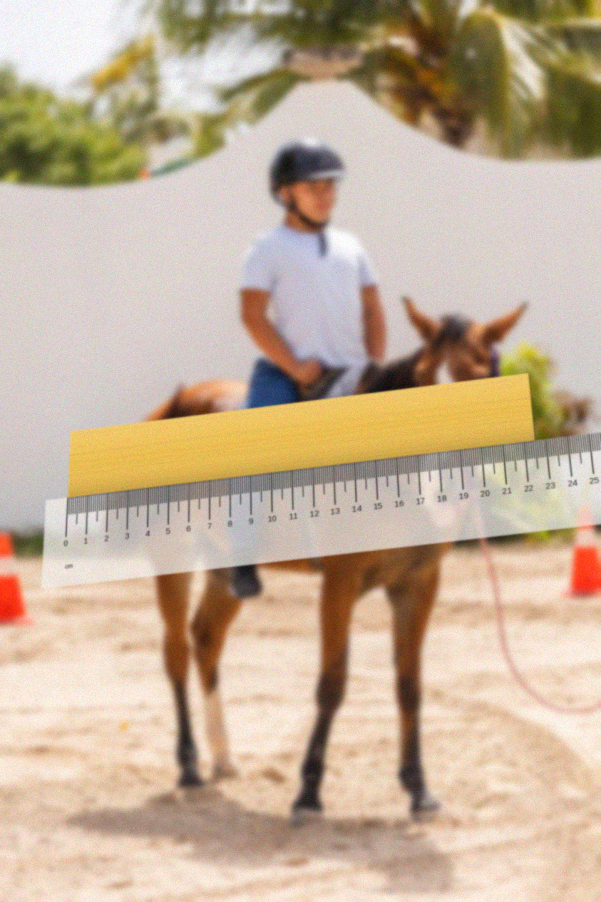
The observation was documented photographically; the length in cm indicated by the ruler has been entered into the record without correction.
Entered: 22.5 cm
